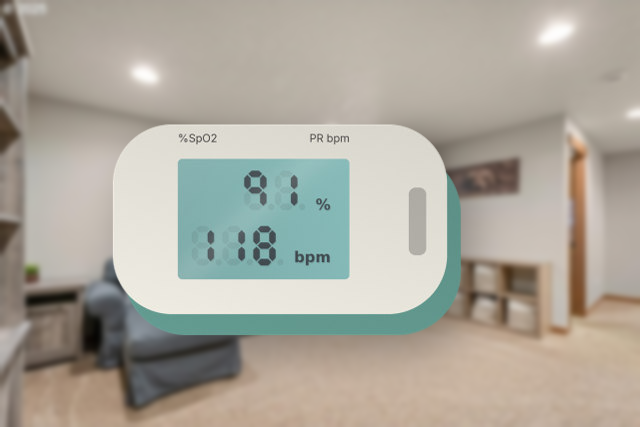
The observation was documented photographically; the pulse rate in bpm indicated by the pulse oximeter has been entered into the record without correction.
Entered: 118 bpm
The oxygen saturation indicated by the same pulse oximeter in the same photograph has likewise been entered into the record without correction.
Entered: 91 %
